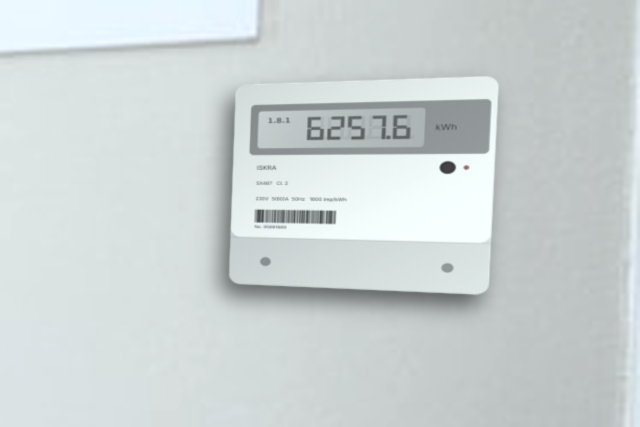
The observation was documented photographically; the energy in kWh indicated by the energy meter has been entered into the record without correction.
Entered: 6257.6 kWh
